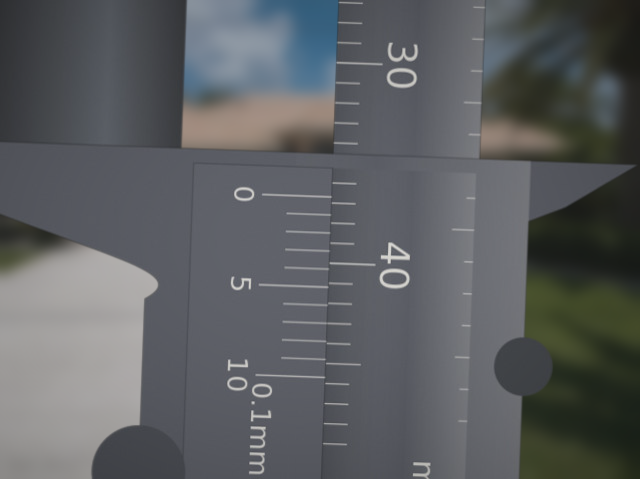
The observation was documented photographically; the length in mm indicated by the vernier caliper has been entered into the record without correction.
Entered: 36.7 mm
